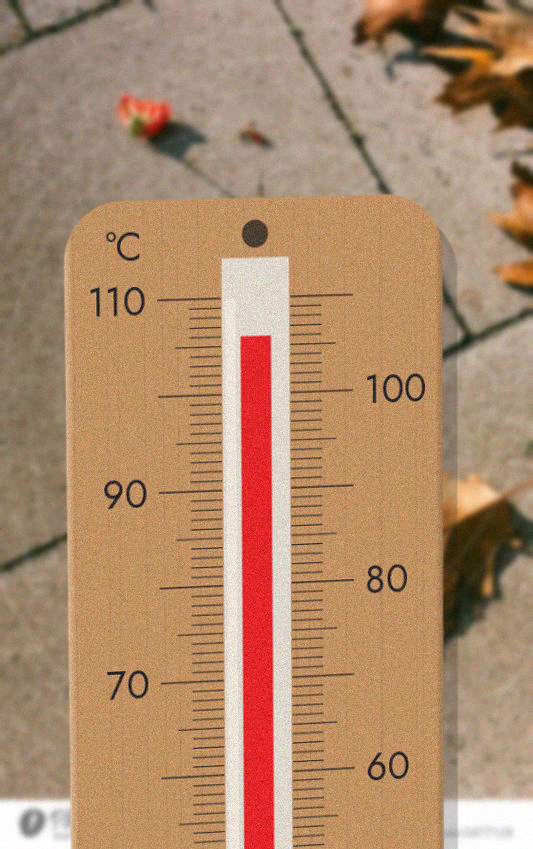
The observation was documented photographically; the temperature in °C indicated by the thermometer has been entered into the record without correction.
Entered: 106 °C
